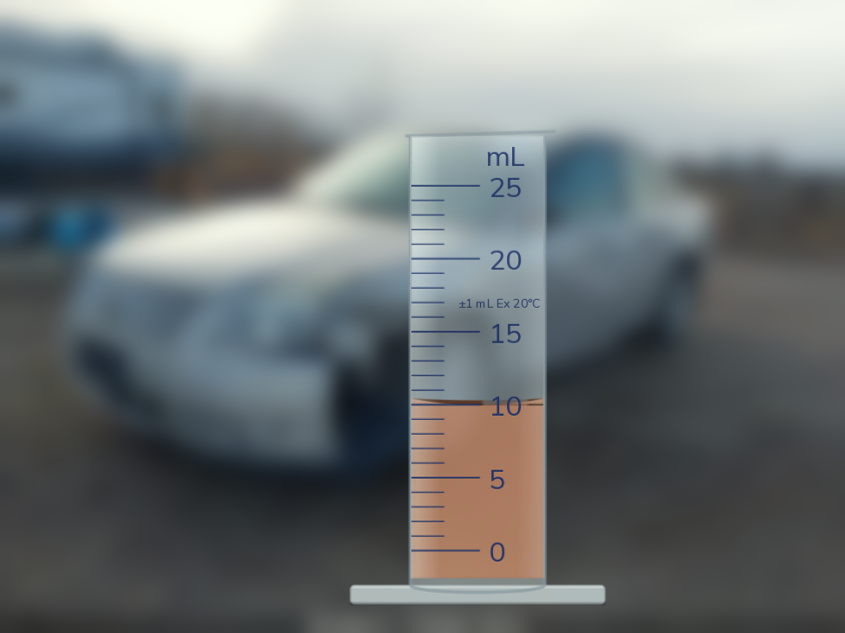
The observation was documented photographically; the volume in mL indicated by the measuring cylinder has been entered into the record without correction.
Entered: 10 mL
